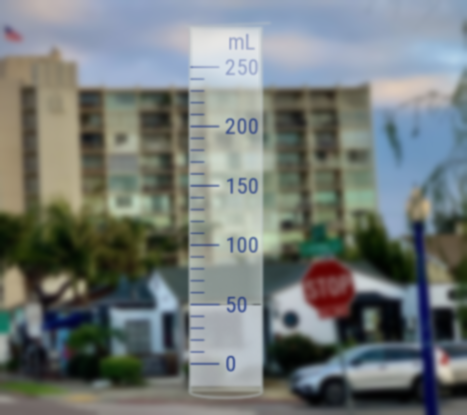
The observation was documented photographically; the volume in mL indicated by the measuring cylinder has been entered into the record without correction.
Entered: 50 mL
